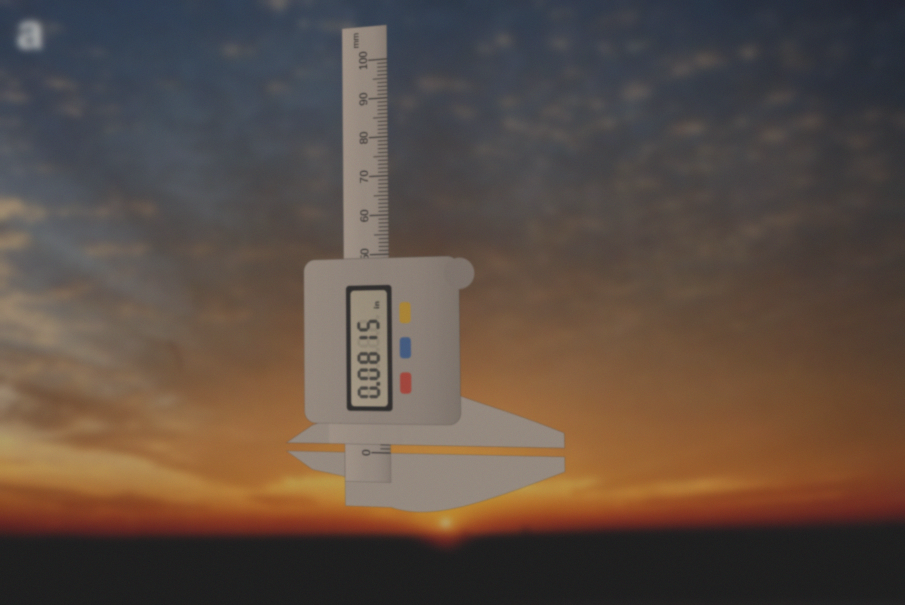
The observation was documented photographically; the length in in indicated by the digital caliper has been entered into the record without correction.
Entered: 0.0815 in
